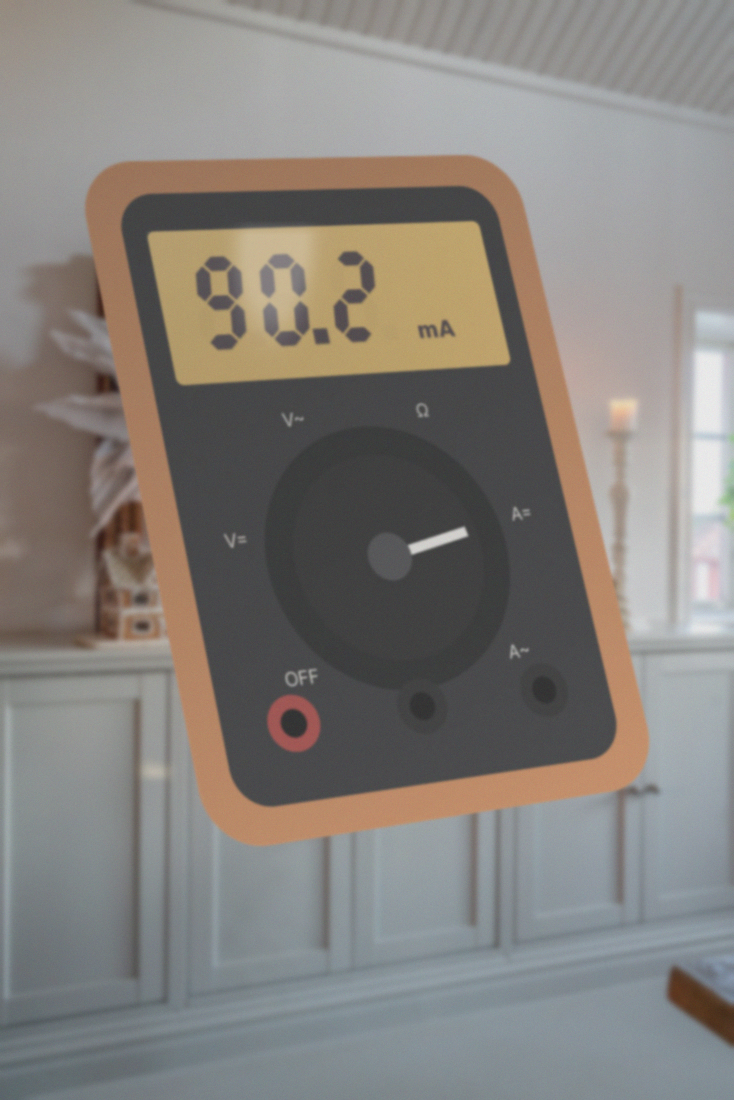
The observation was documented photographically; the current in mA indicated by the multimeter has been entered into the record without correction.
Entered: 90.2 mA
